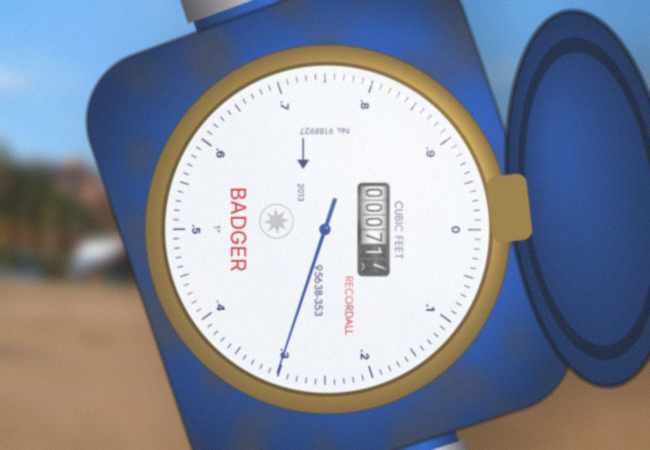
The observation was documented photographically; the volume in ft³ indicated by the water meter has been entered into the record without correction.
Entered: 717.30 ft³
